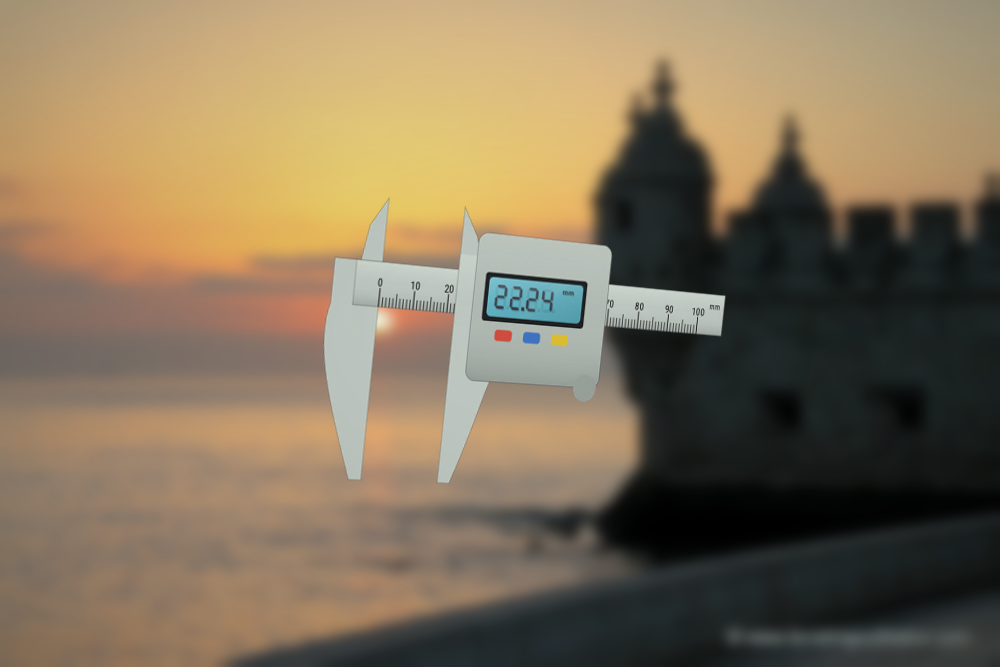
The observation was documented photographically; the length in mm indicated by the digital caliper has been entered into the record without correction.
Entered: 22.24 mm
